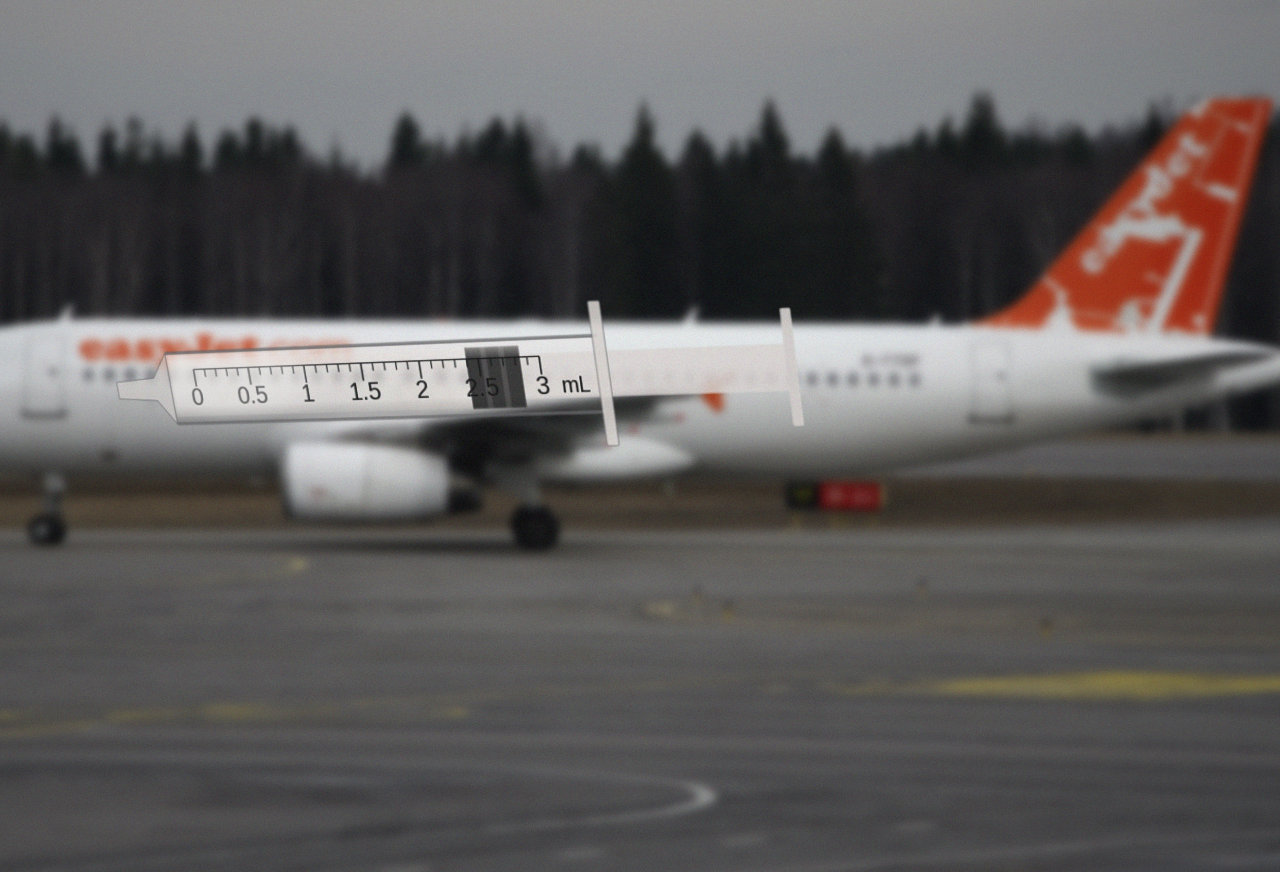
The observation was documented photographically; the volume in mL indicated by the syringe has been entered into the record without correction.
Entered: 2.4 mL
